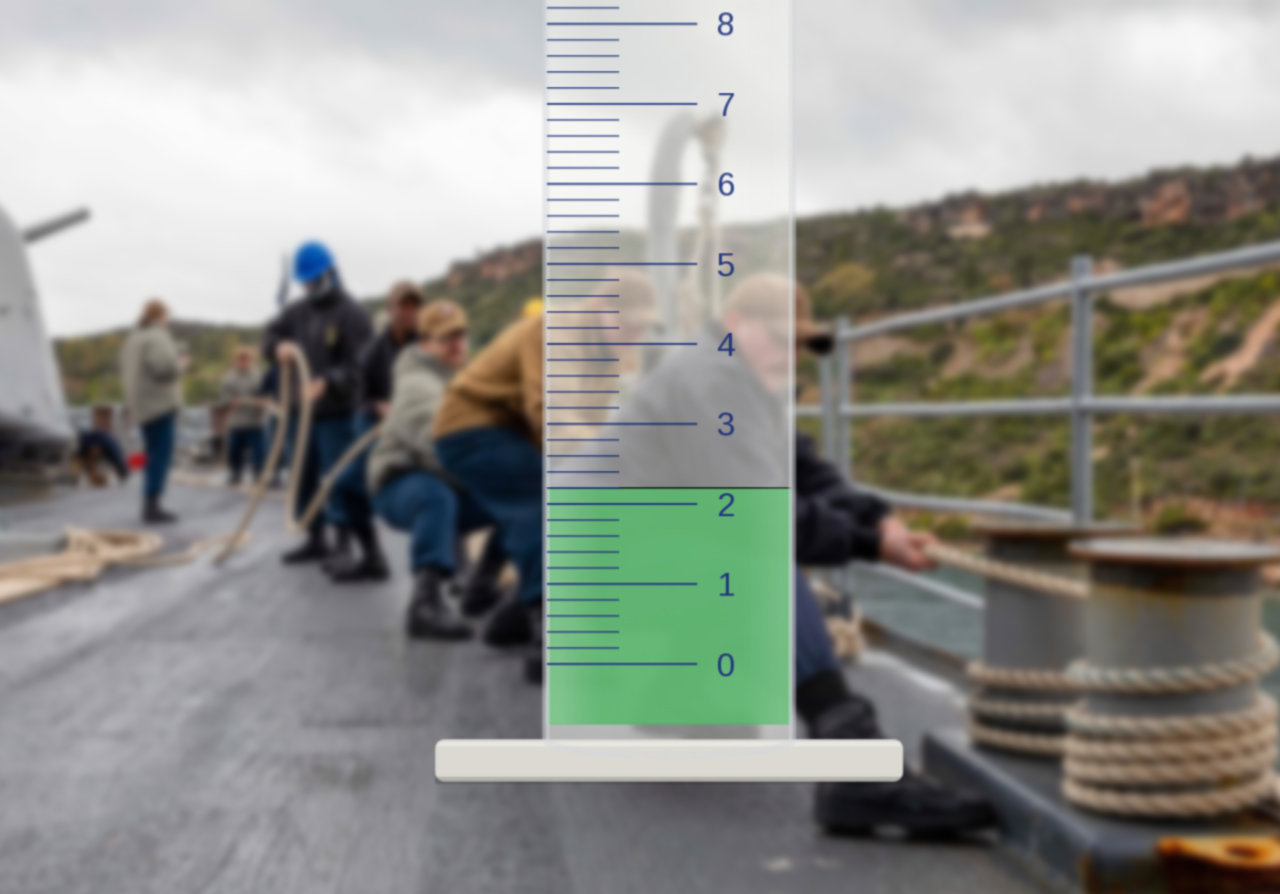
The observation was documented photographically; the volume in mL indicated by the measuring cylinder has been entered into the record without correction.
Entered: 2.2 mL
